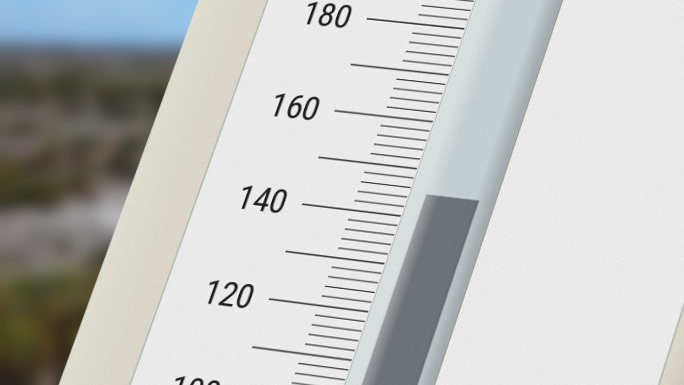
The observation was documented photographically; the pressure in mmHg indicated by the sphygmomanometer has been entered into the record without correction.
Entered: 145 mmHg
